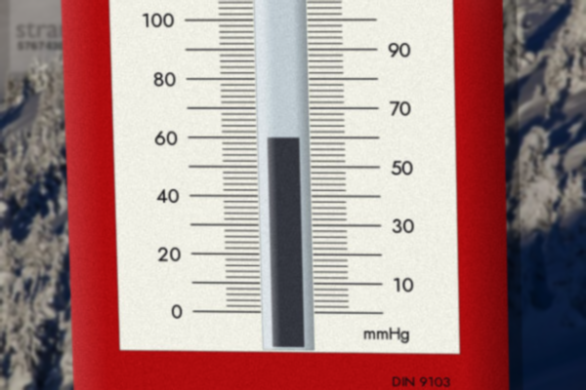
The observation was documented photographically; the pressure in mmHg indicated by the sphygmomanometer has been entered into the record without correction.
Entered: 60 mmHg
